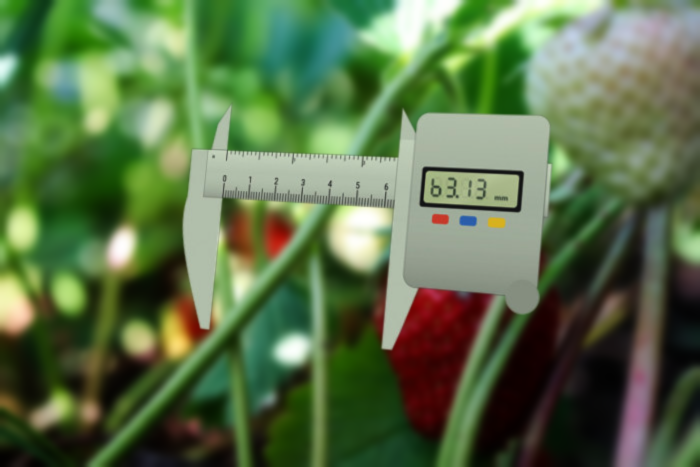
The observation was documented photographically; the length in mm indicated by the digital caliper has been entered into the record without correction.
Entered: 63.13 mm
